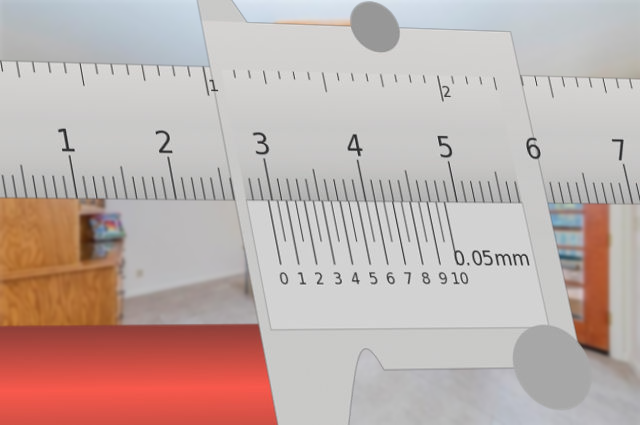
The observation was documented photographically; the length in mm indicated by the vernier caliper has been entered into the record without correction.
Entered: 29.6 mm
